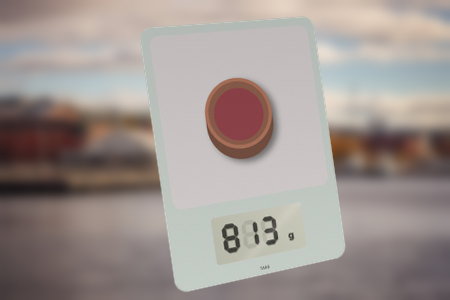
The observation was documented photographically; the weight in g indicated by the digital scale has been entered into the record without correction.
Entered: 813 g
